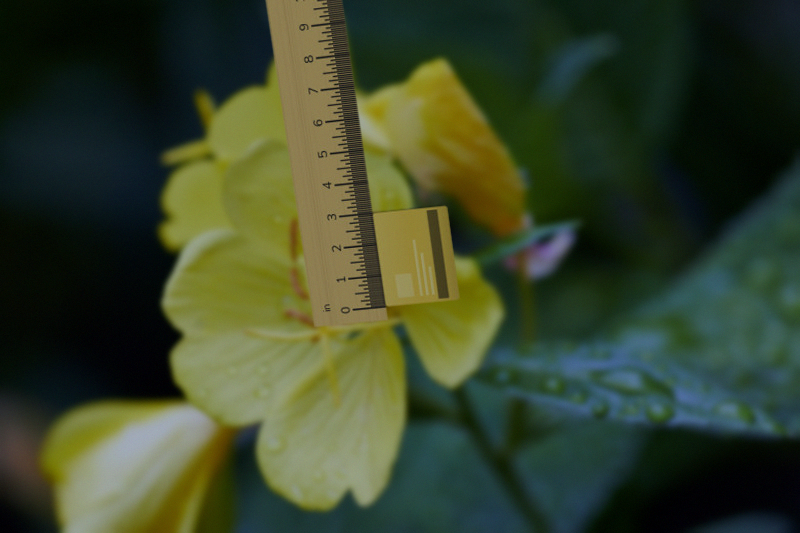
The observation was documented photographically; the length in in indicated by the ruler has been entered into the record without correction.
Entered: 3 in
